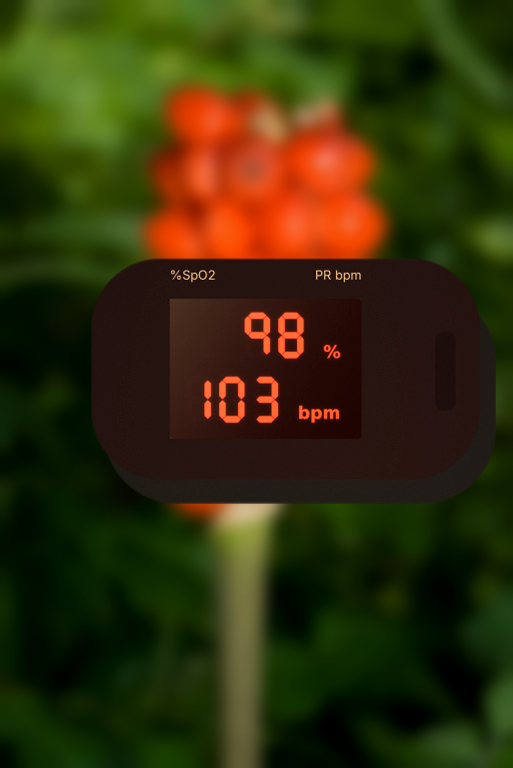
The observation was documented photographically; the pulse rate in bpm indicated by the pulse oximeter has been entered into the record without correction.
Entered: 103 bpm
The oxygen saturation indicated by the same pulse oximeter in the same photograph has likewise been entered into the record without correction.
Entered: 98 %
